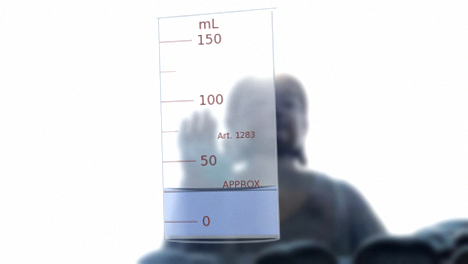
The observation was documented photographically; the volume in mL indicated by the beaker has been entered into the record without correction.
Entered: 25 mL
